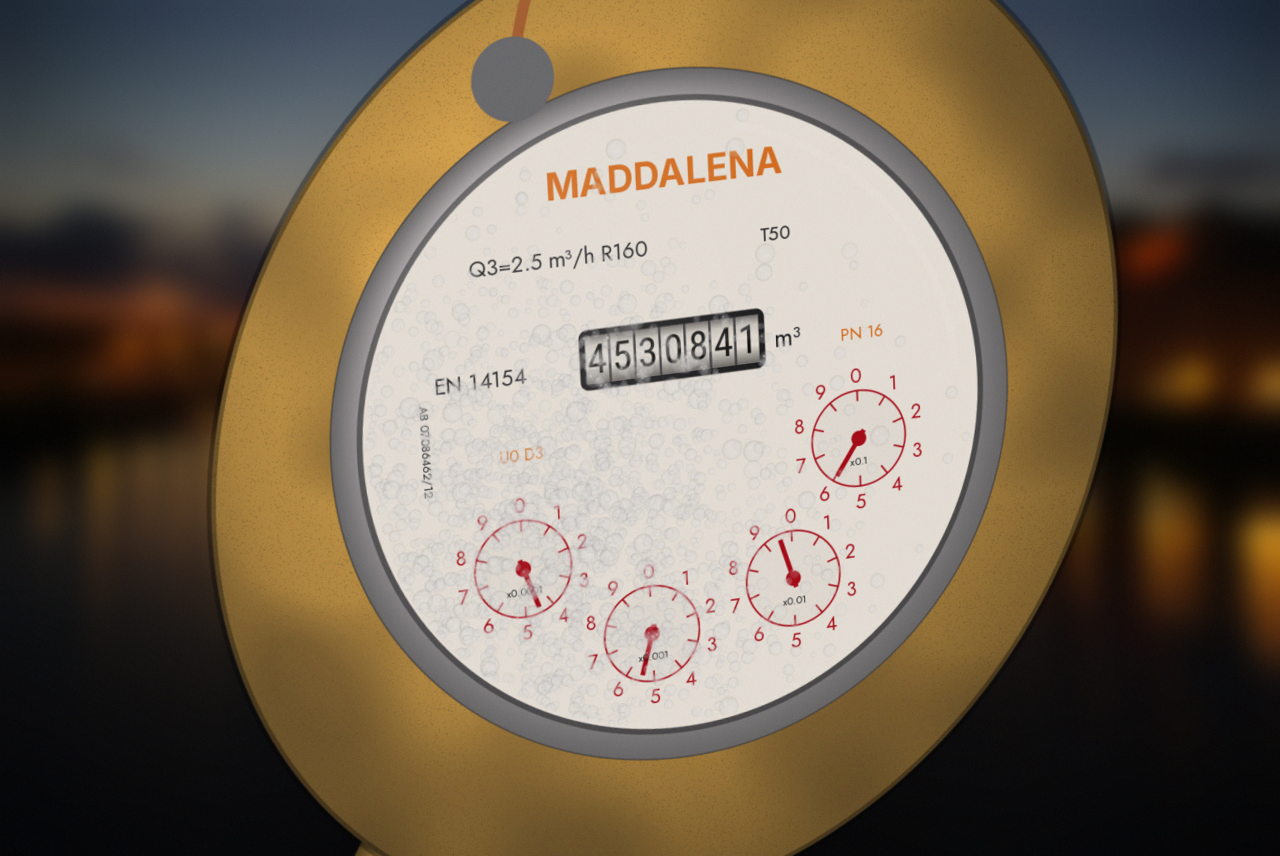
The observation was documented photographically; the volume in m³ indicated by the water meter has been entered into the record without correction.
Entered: 4530841.5954 m³
